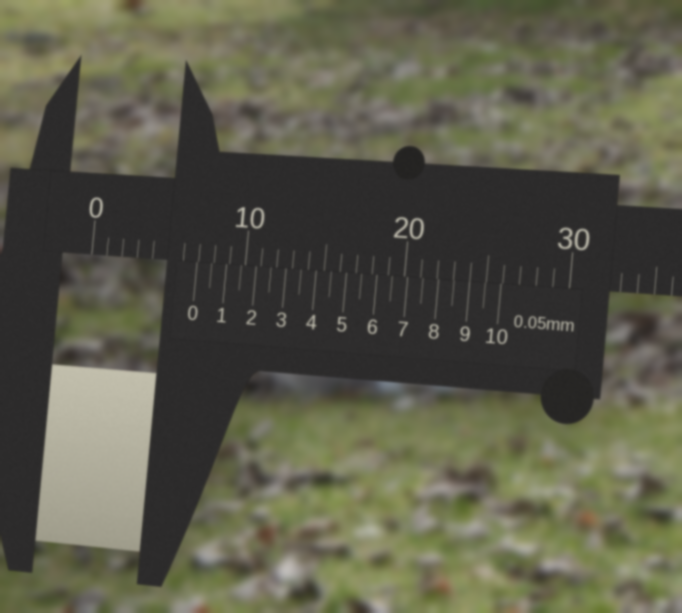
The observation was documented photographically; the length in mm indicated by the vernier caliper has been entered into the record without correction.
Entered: 6.9 mm
